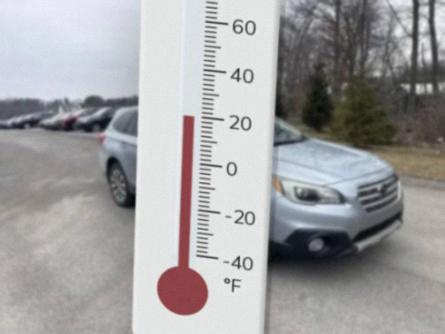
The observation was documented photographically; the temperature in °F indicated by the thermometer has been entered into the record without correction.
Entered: 20 °F
